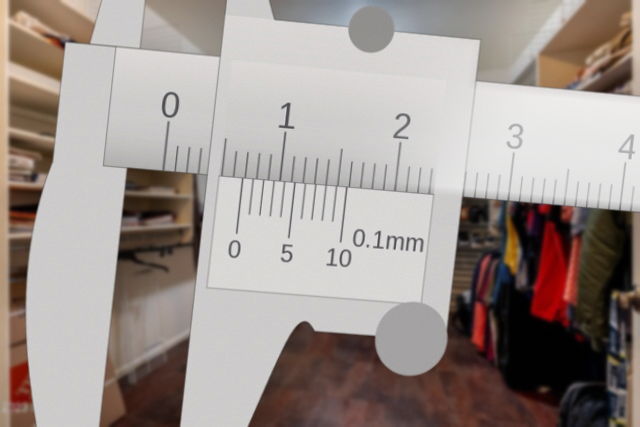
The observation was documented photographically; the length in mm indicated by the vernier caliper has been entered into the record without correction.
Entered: 6.8 mm
